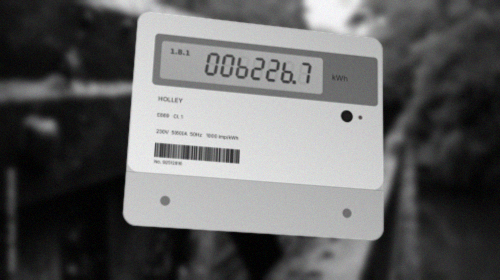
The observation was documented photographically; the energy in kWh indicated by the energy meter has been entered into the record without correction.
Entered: 6226.7 kWh
